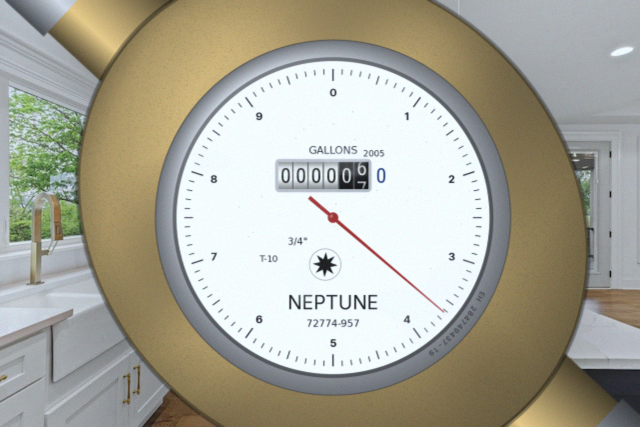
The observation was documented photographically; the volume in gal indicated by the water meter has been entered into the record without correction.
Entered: 63.6 gal
